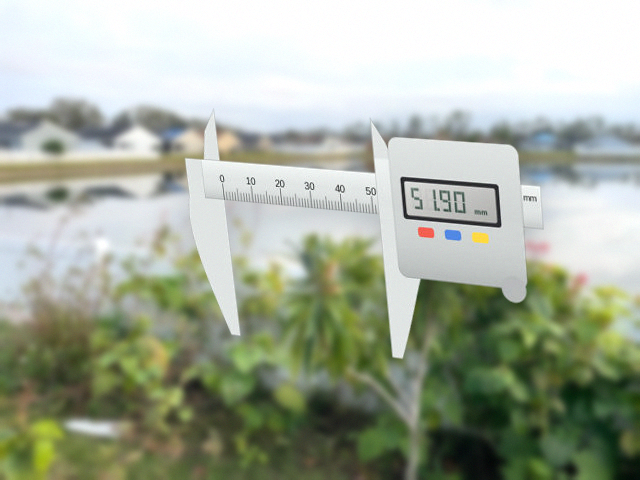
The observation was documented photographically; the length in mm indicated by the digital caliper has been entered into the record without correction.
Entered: 51.90 mm
